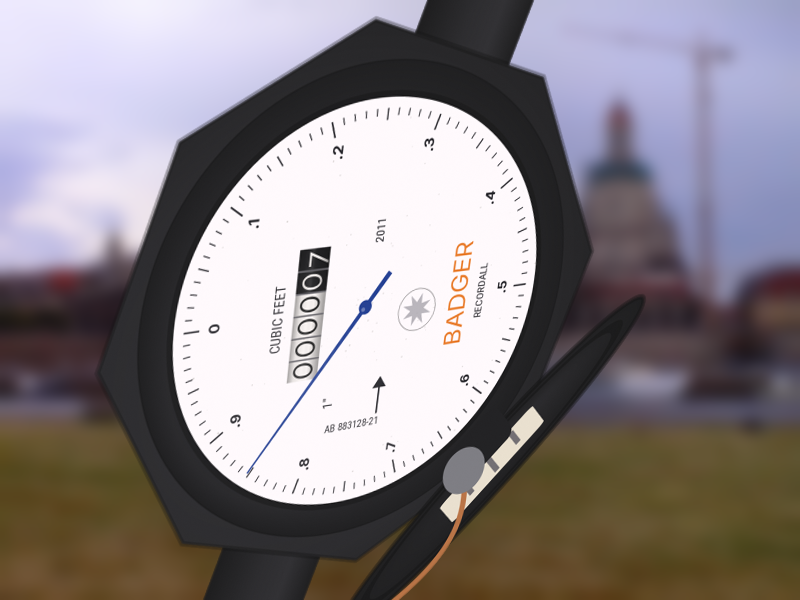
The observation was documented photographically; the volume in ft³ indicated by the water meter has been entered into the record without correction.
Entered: 6.85 ft³
